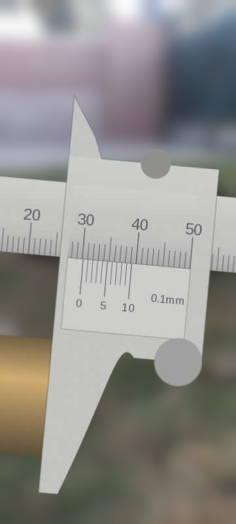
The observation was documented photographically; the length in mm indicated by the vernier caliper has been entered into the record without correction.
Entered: 30.2 mm
